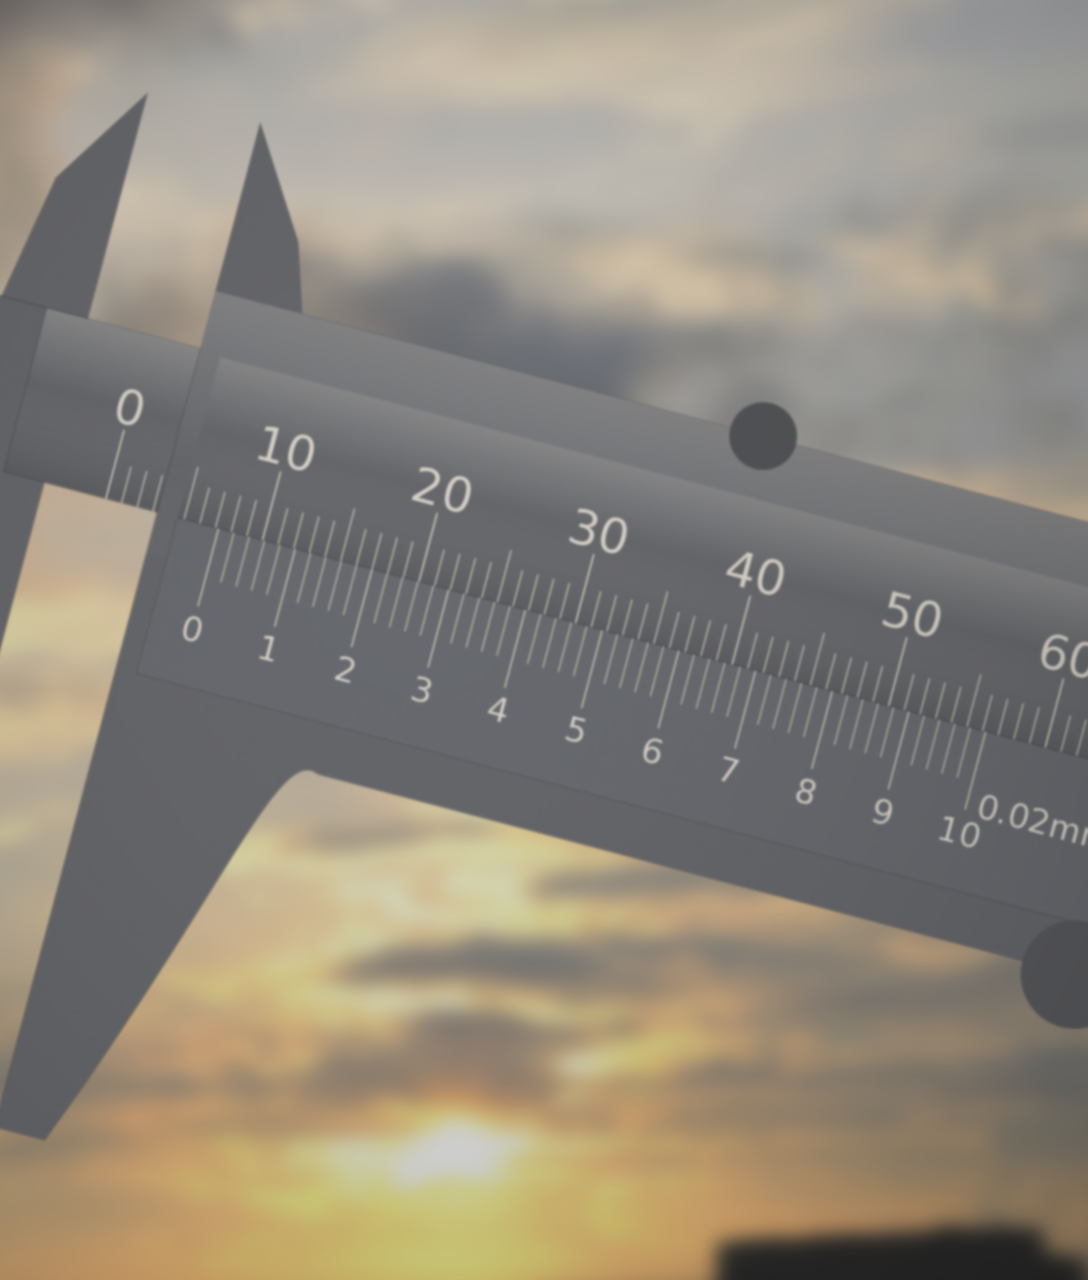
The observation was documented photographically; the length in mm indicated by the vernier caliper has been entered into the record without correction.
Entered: 7.2 mm
